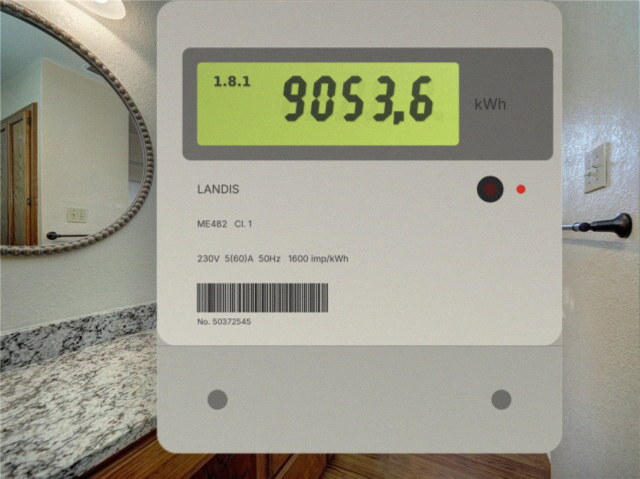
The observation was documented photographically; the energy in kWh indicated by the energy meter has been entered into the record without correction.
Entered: 9053.6 kWh
